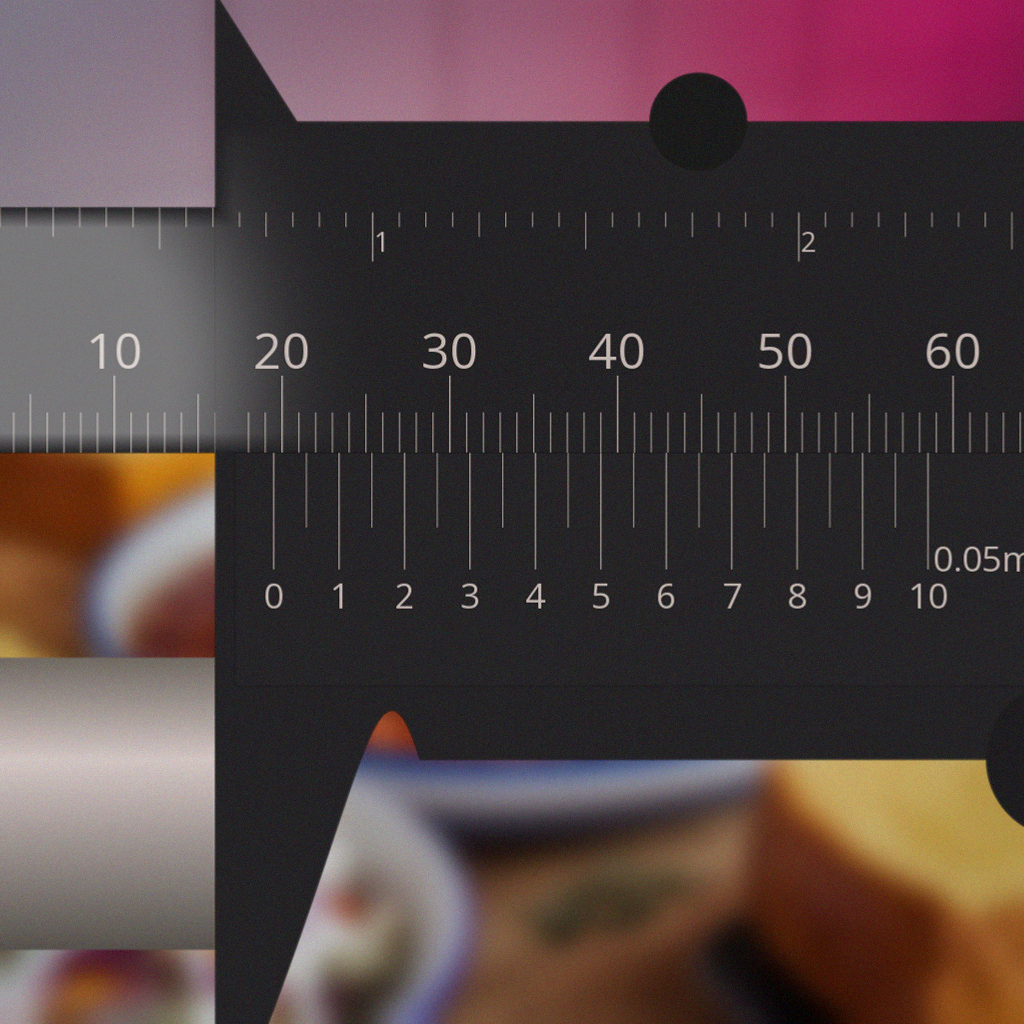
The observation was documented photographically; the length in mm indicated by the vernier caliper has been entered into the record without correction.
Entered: 19.5 mm
